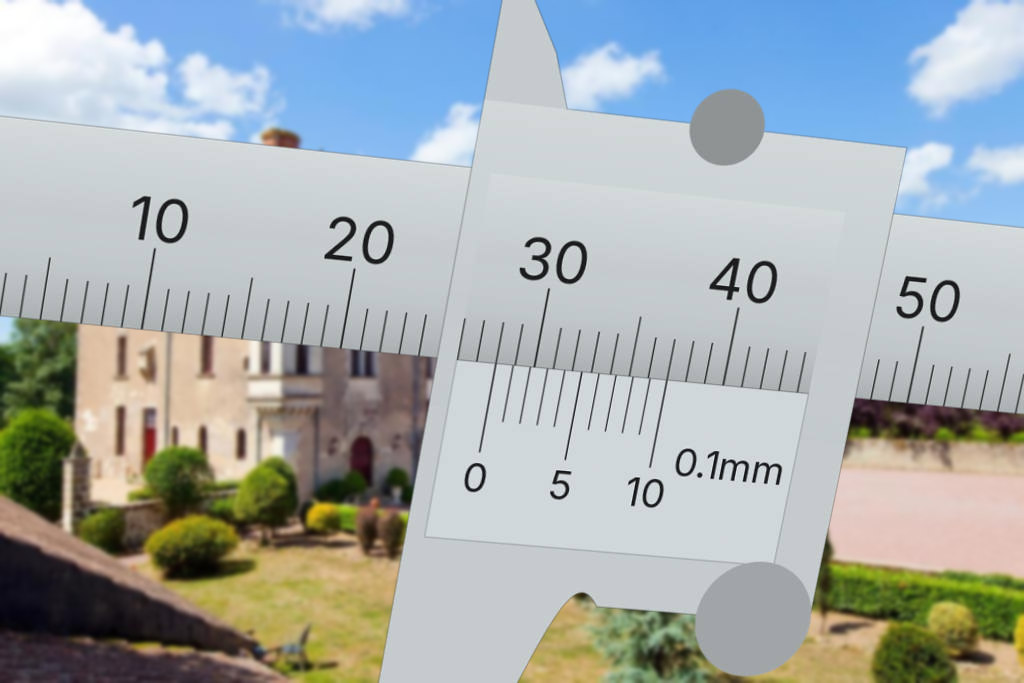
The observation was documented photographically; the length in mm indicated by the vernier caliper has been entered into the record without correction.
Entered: 28.0 mm
